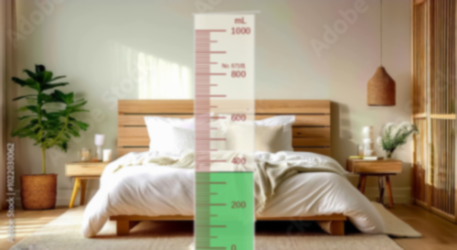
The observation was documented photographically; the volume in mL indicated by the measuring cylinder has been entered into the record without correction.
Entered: 350 mL
